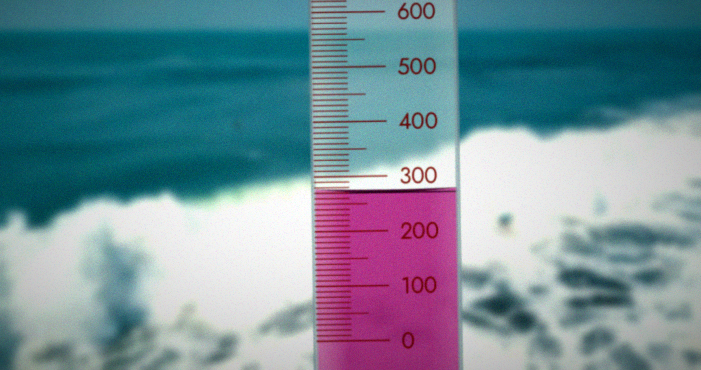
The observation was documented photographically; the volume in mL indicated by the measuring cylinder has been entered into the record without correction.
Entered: 270 mL
